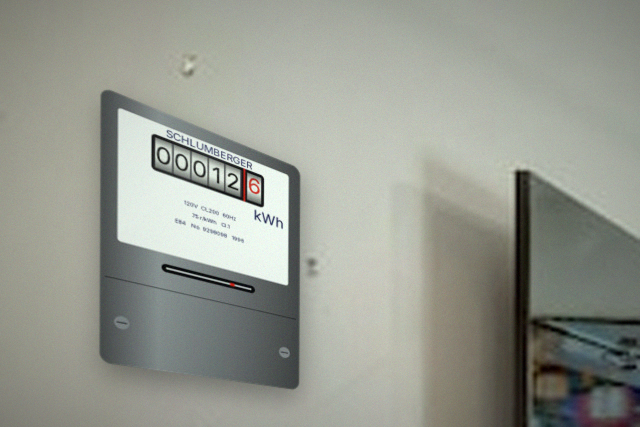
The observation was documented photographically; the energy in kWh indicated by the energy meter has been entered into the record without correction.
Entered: 12.6 kWh
